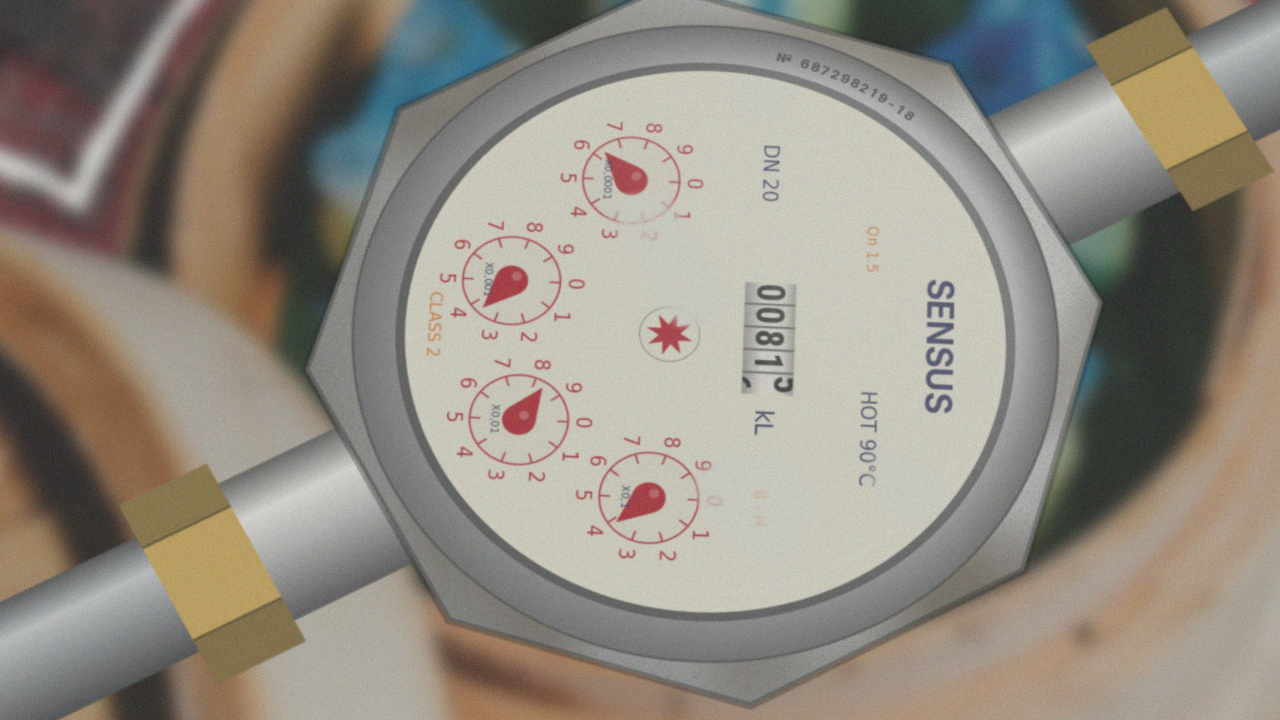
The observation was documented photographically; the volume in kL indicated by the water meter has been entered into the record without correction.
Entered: 815.3836 kL
